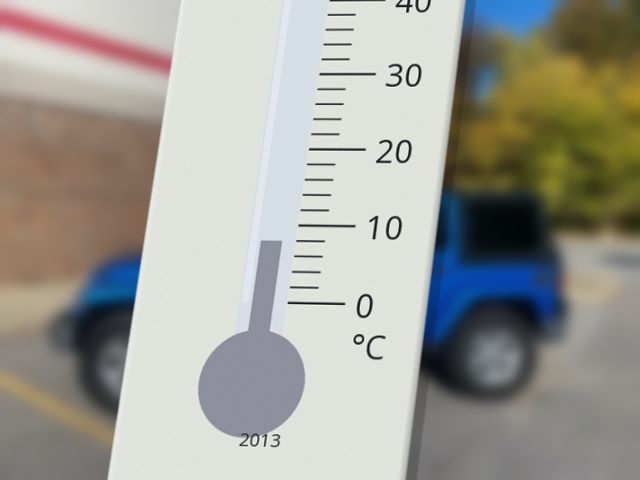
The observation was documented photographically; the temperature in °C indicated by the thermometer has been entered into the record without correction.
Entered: 8 °C
